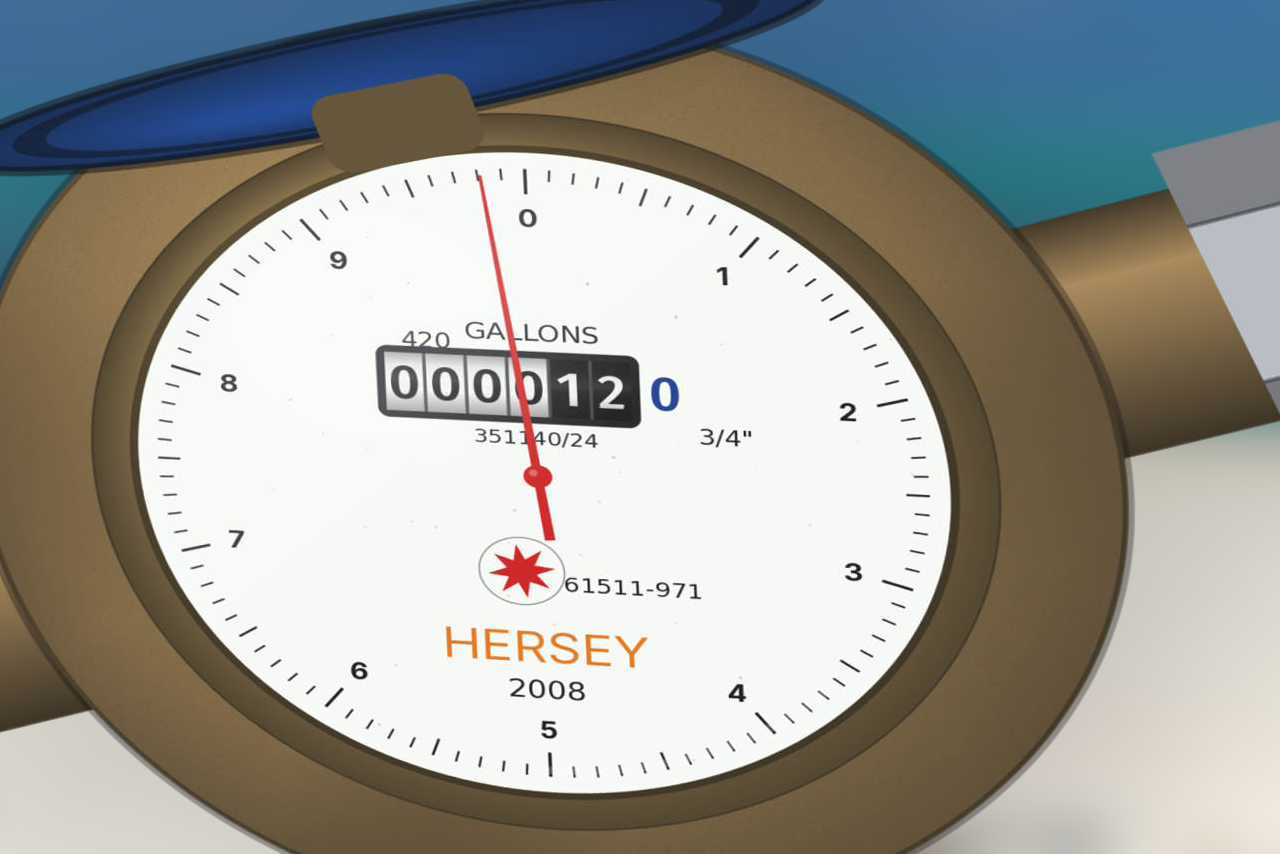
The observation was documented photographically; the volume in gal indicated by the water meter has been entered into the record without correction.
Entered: 119.8 gal
